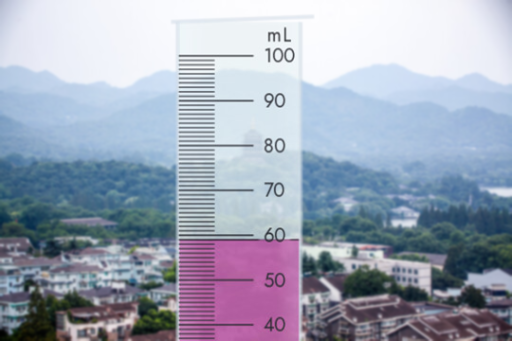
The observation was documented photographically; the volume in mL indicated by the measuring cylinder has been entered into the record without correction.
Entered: 59 mL
